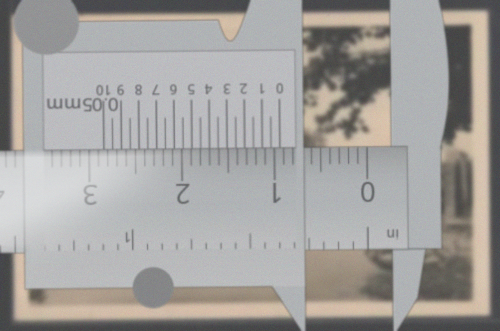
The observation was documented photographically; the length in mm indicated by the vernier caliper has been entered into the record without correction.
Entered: 9.4 mm
